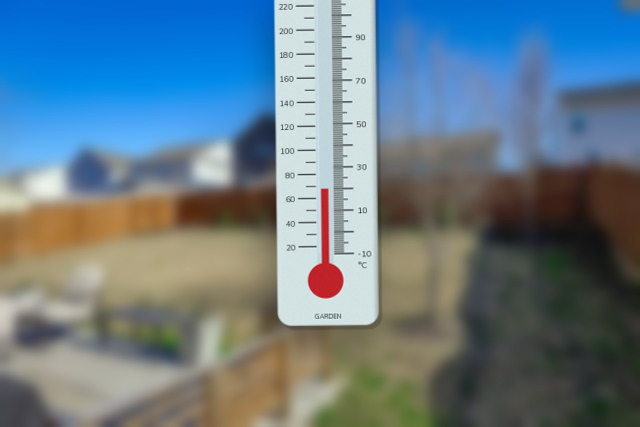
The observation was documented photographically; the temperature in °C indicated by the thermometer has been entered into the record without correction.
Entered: 20 °C
